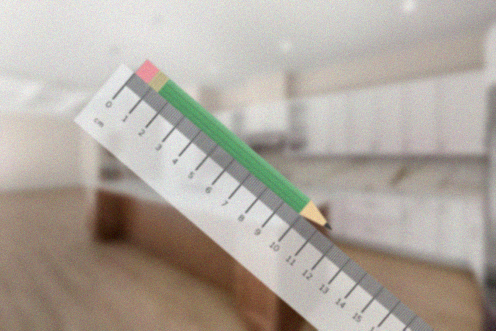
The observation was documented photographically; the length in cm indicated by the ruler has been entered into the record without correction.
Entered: 11.5 cm
